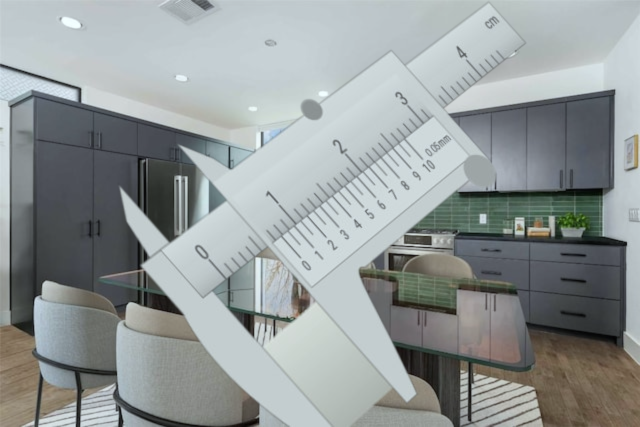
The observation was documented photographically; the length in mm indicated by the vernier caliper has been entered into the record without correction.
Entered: 7.8 mm
